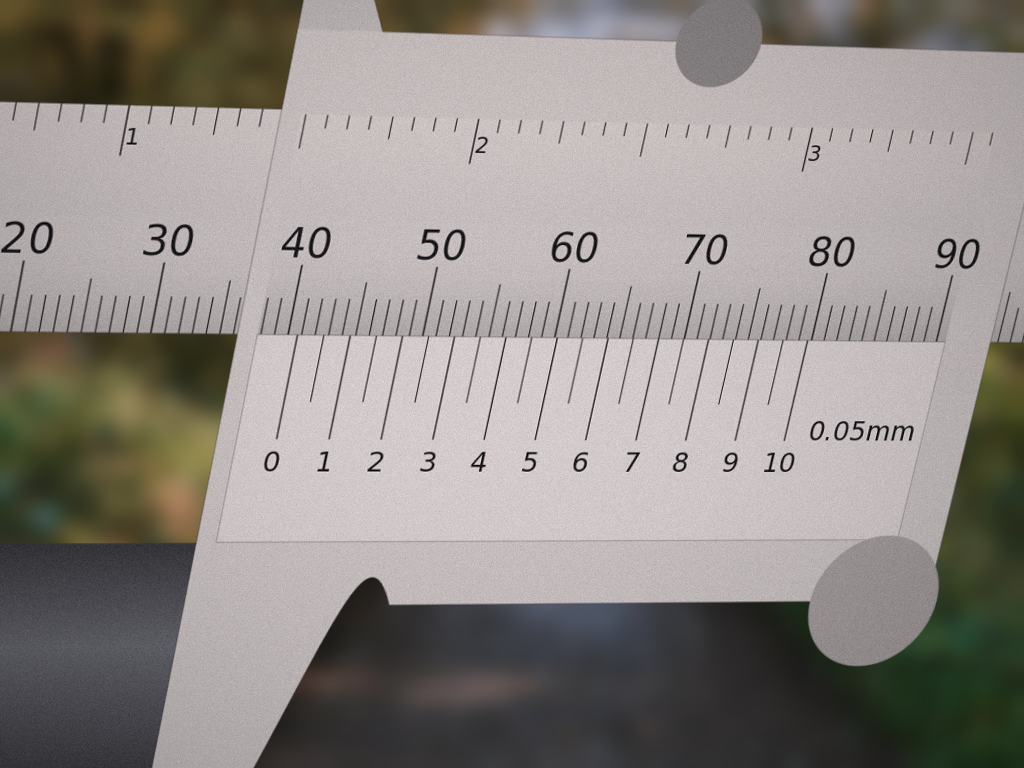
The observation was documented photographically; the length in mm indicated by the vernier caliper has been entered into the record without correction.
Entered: 40.7 mm
